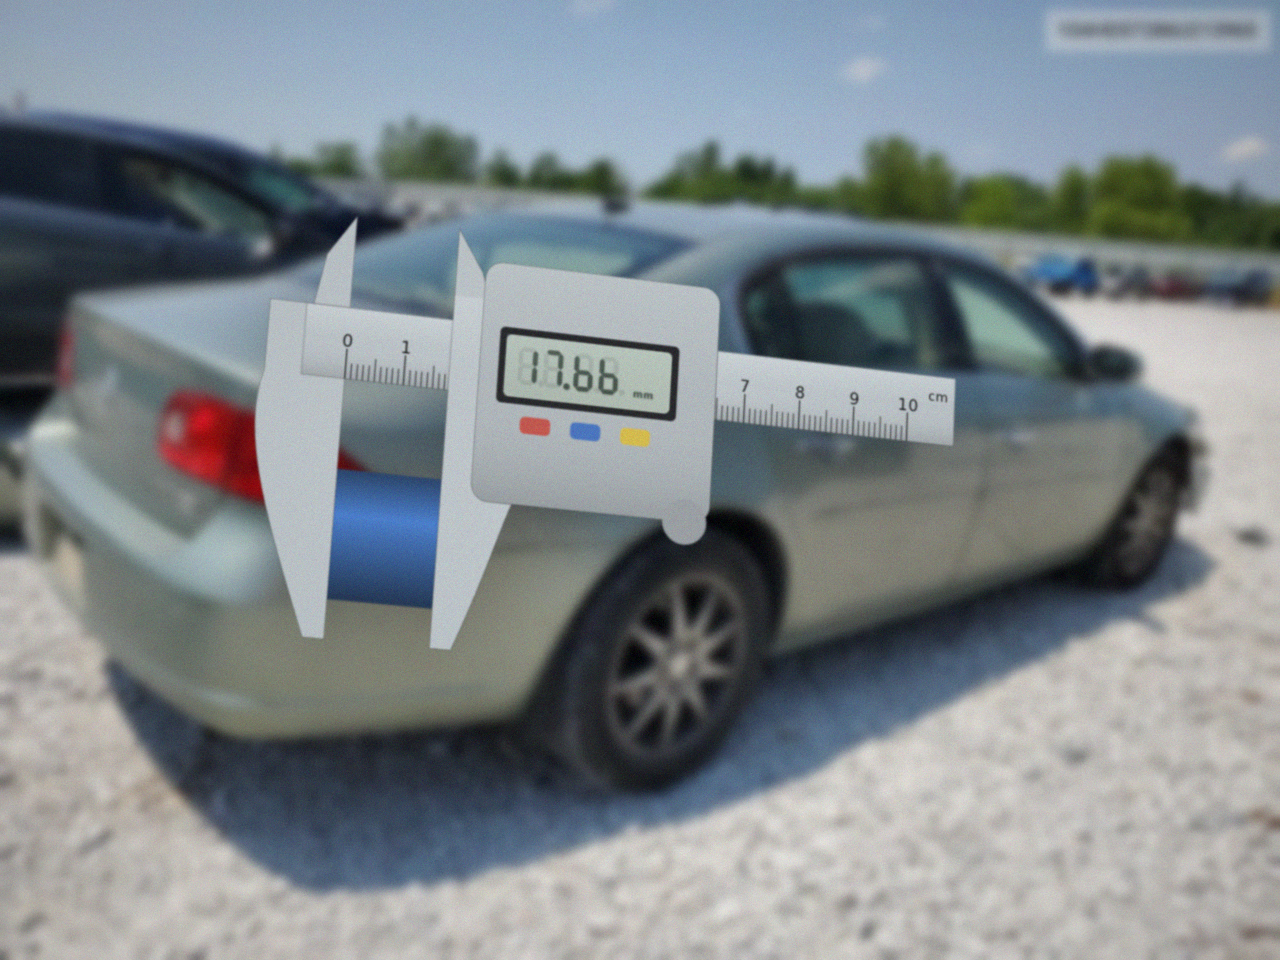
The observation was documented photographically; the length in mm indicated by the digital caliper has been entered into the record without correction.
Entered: 17.66 mm
